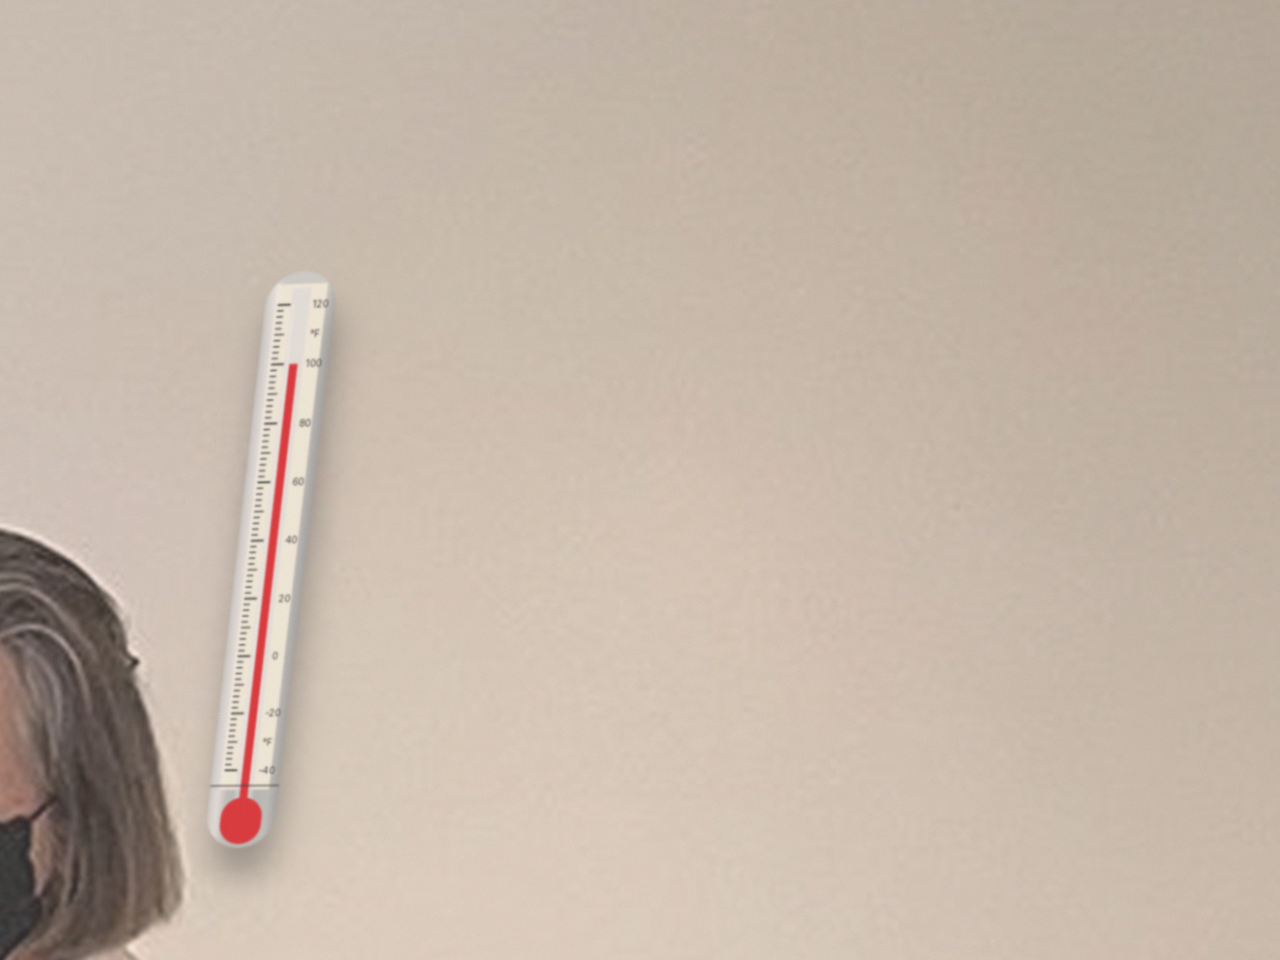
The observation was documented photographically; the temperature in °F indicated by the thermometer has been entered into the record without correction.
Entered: 100 °F
